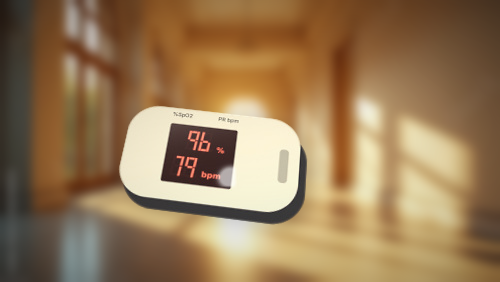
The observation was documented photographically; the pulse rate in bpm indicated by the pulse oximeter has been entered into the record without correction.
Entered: 79 bpm
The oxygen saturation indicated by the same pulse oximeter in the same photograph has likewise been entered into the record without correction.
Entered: 96 %
